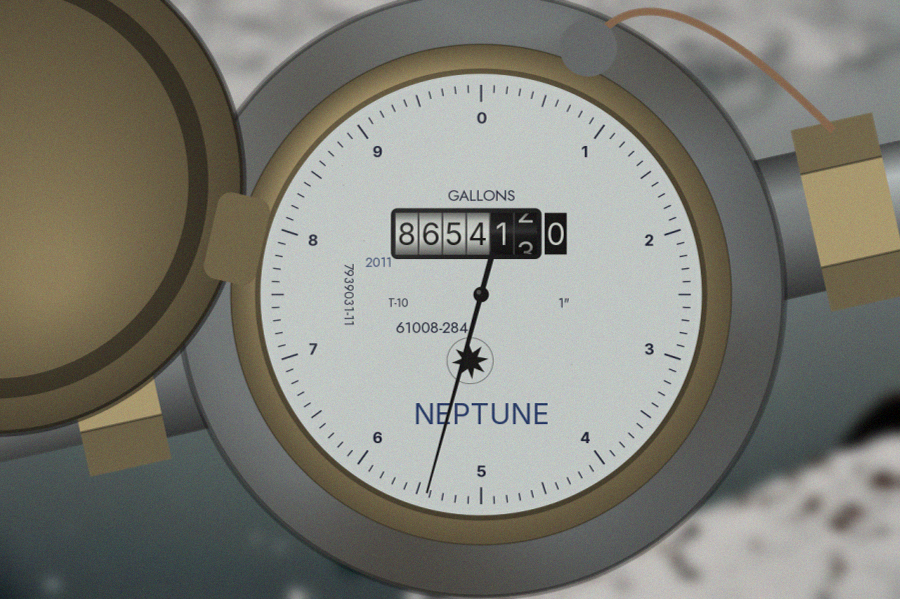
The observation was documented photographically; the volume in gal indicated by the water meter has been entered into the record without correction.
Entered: 8654125.4 gal
